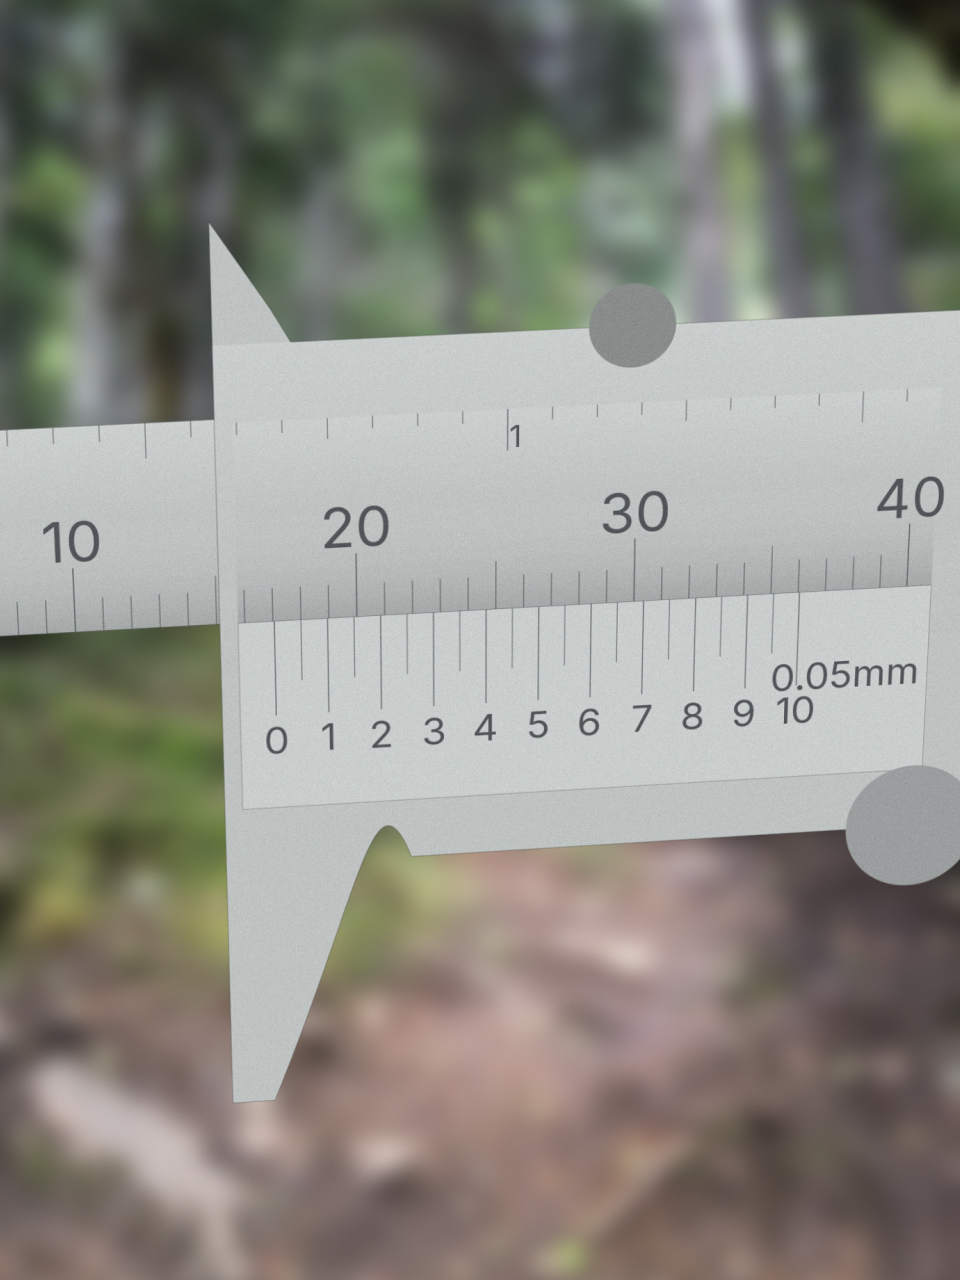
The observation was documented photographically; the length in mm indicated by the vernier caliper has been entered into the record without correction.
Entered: 17.05 mm
